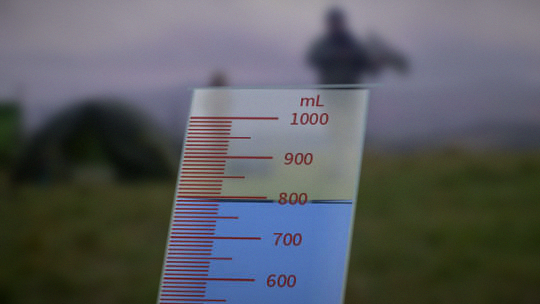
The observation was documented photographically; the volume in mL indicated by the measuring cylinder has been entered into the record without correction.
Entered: 790 mL
